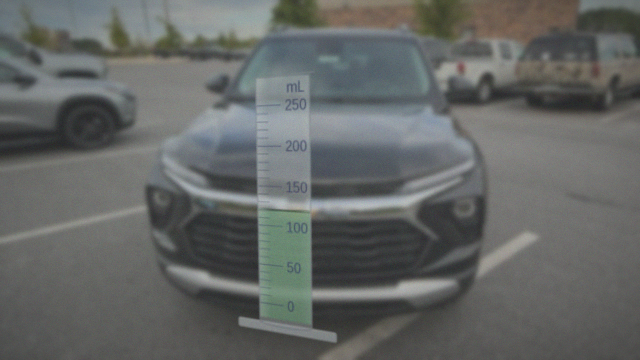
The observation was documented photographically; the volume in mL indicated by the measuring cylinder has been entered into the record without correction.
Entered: 120 mL
